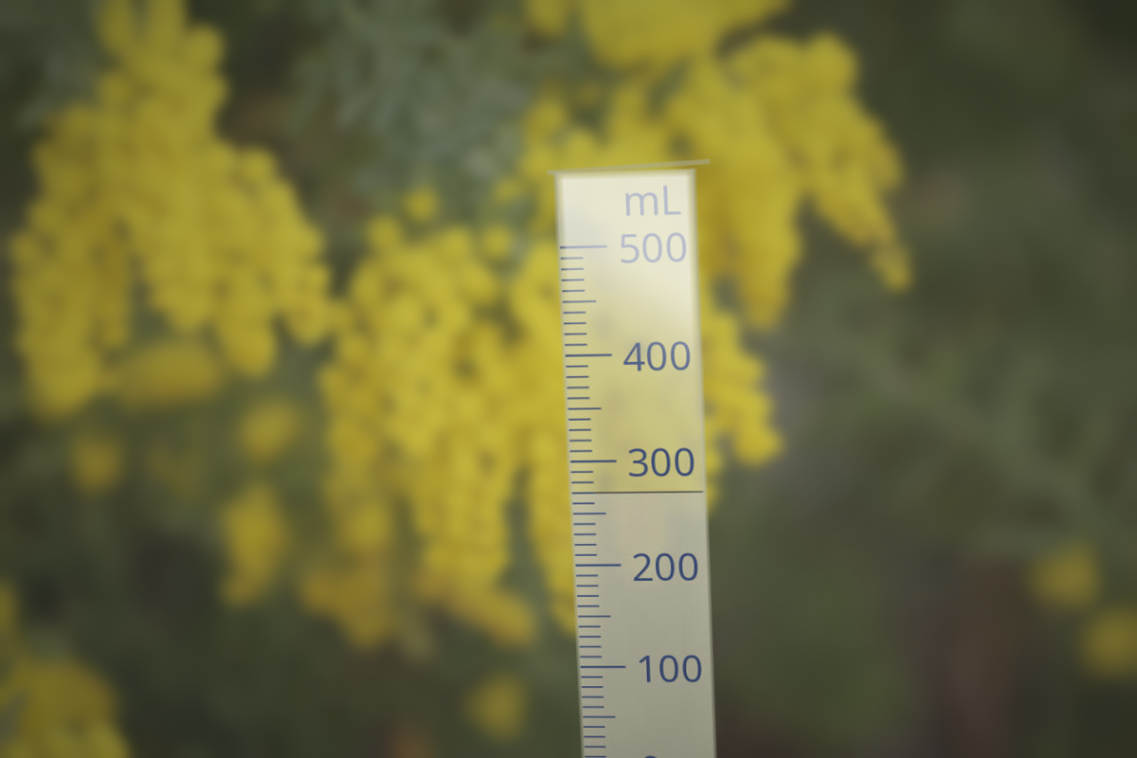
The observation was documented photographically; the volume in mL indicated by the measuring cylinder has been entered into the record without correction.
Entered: 270 mL
